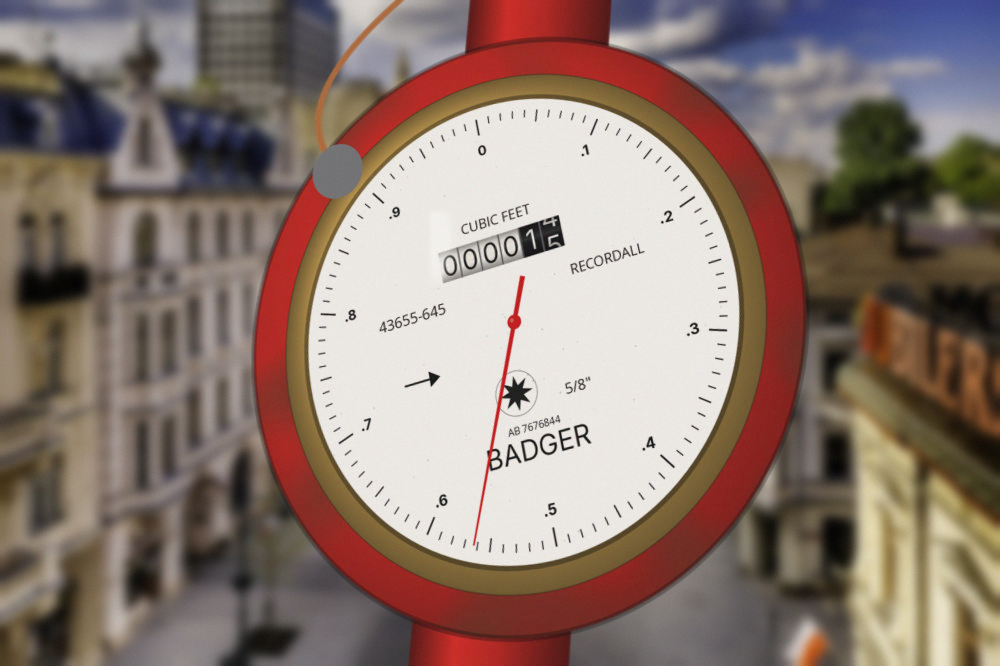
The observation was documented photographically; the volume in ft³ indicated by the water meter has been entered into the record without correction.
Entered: 14.56 ft³
